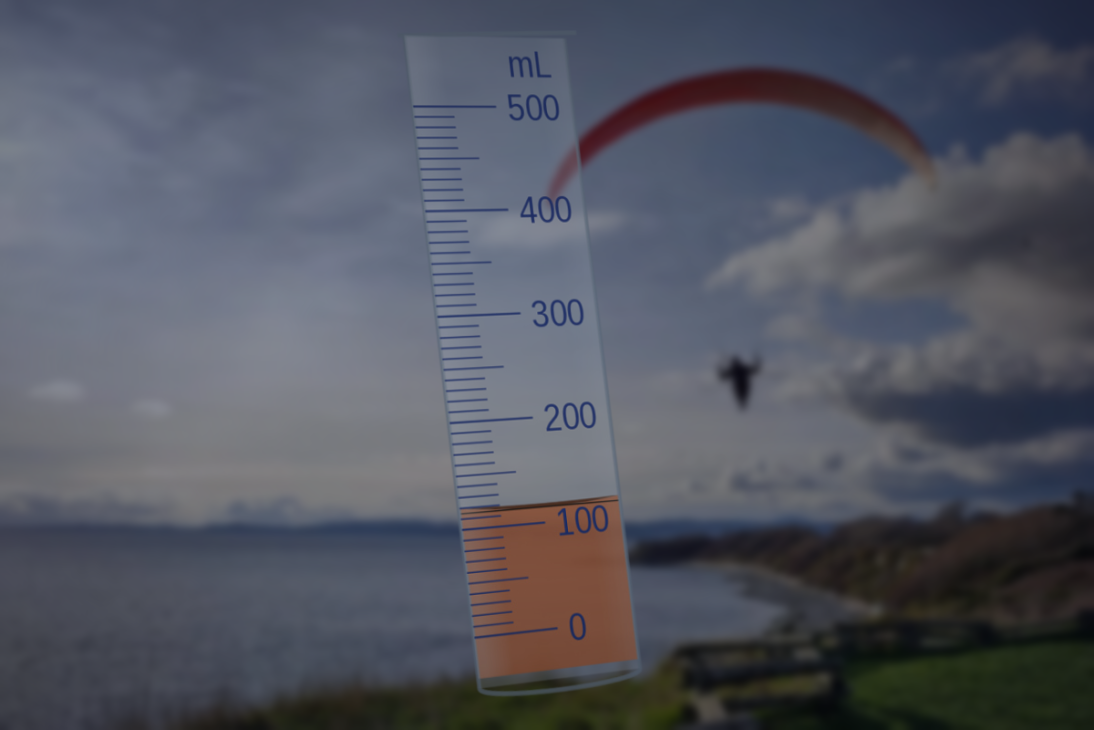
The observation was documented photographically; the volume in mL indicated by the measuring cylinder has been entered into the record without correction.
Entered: 115 mL
